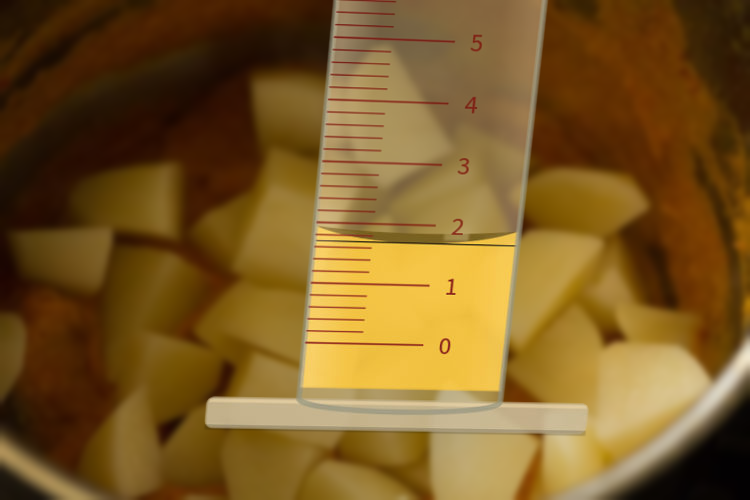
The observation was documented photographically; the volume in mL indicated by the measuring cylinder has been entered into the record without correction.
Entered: 1.7 mL
